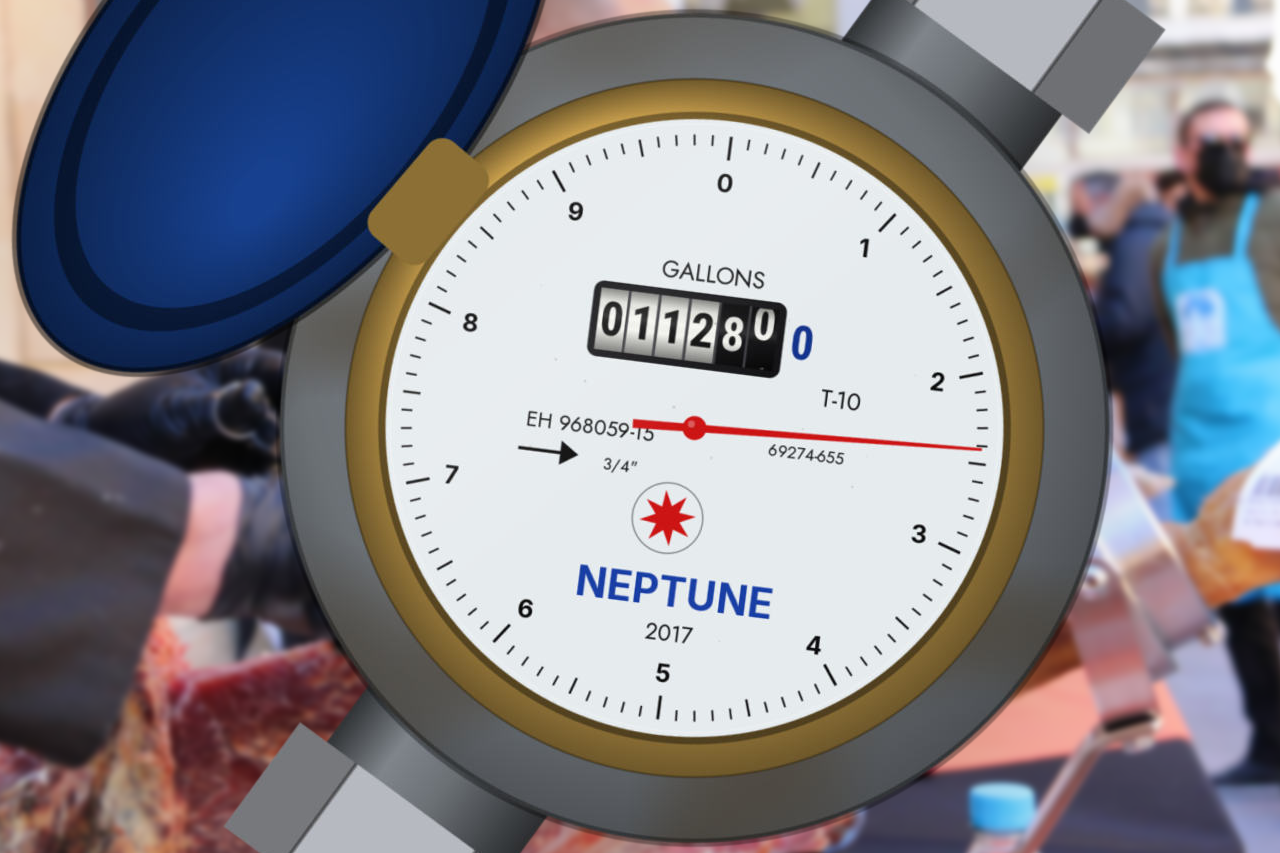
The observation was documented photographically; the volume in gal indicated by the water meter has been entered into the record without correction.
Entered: 112802.4 gal
